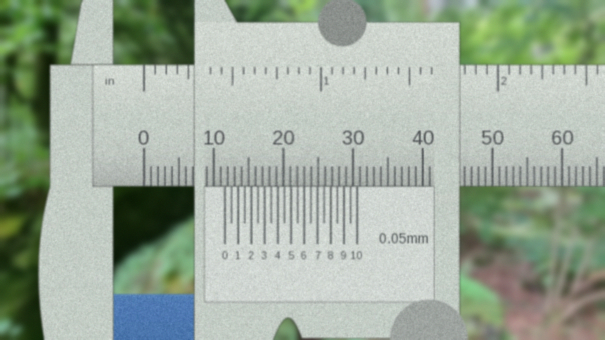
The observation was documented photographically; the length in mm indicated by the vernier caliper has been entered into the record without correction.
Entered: 11.6 mm
